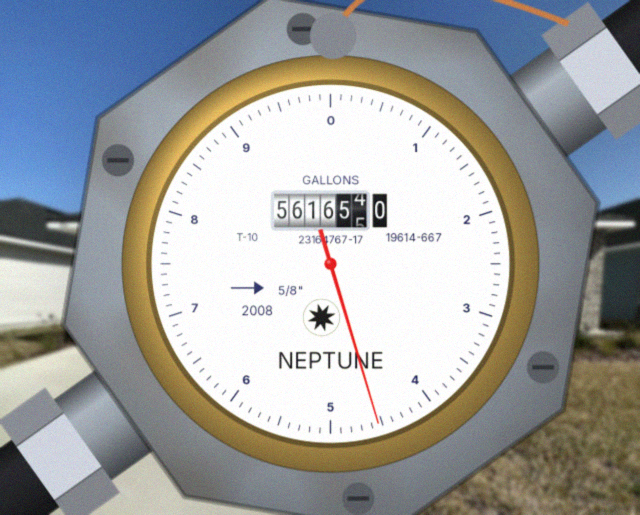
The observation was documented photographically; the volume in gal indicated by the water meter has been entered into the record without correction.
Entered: 5616544.5 gal
